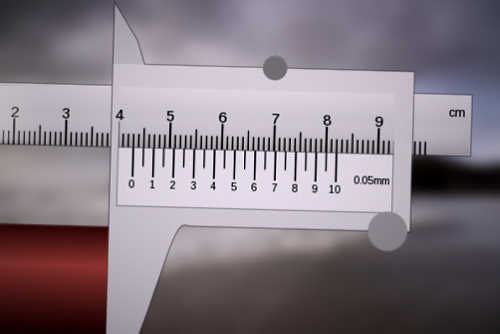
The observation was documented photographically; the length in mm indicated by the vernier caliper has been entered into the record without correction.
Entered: 43.0 mm
